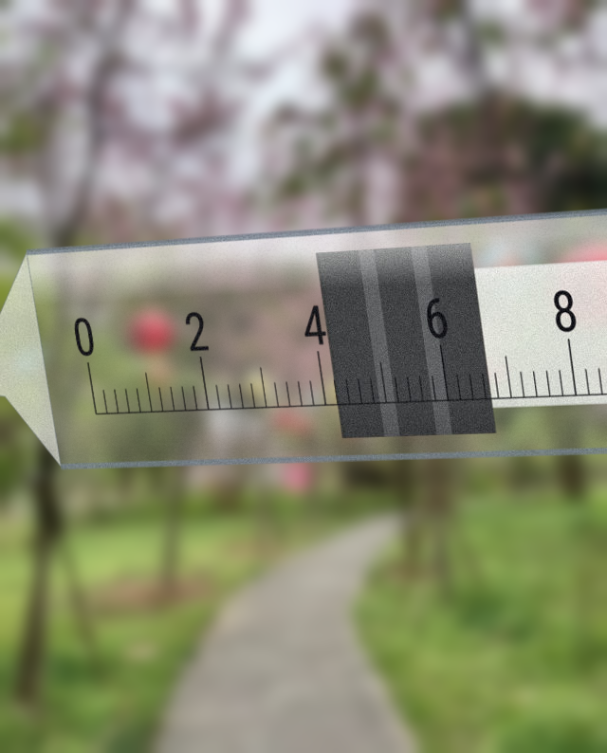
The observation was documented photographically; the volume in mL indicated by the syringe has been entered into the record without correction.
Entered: 4.2 mL
